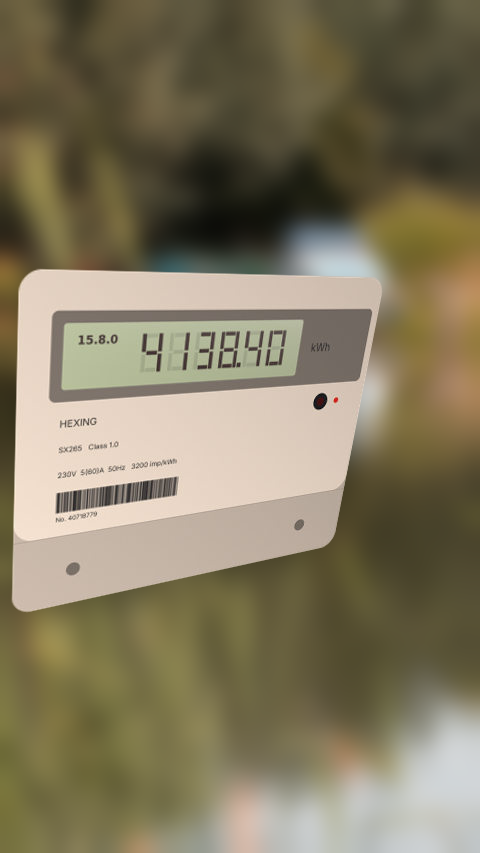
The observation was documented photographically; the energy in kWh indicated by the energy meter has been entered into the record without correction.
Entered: 4138.40 kWh
